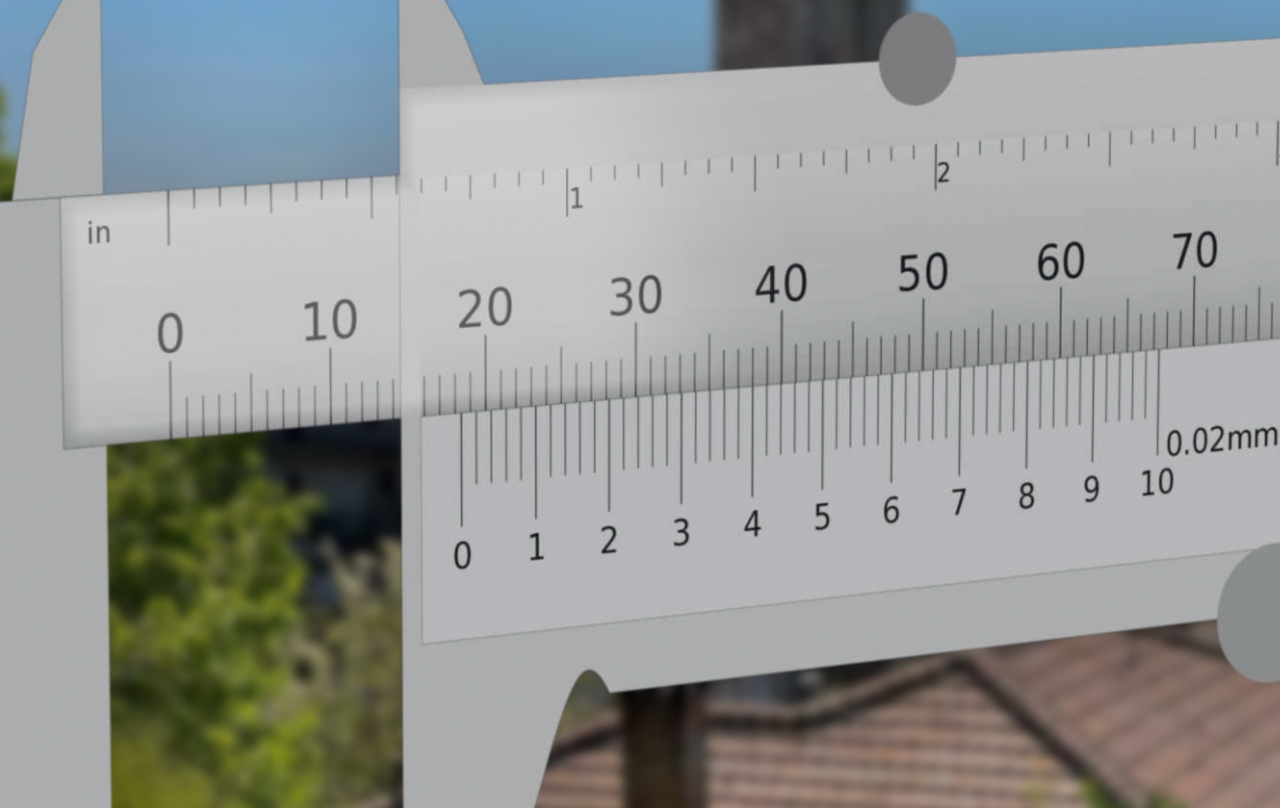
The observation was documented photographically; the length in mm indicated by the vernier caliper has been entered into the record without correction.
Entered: 18.4 mm
